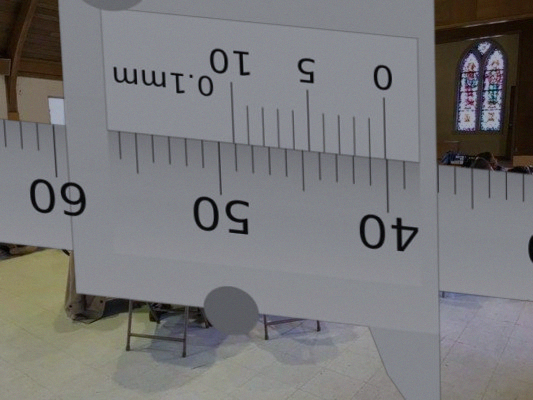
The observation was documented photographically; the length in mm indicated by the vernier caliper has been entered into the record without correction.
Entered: 40.1 mm
